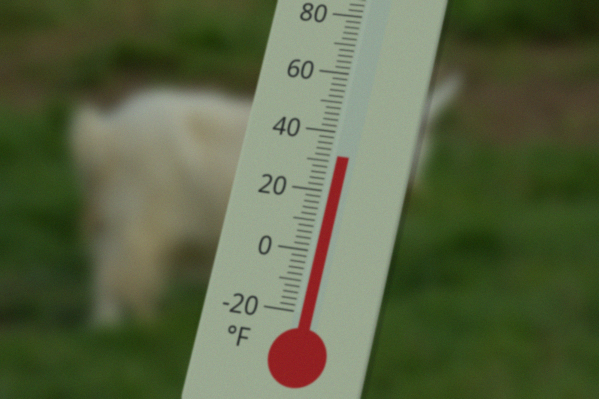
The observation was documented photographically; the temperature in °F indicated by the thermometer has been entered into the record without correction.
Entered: 32 °F
